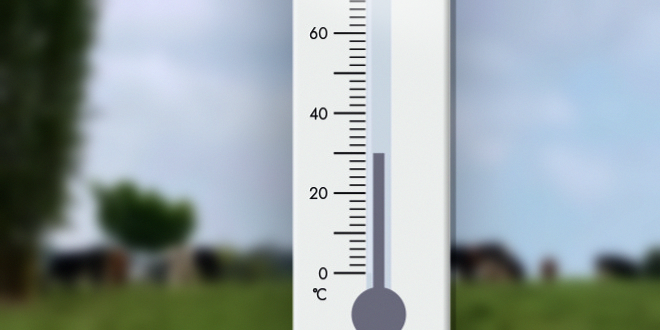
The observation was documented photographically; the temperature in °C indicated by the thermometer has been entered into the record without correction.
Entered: 30 °C
